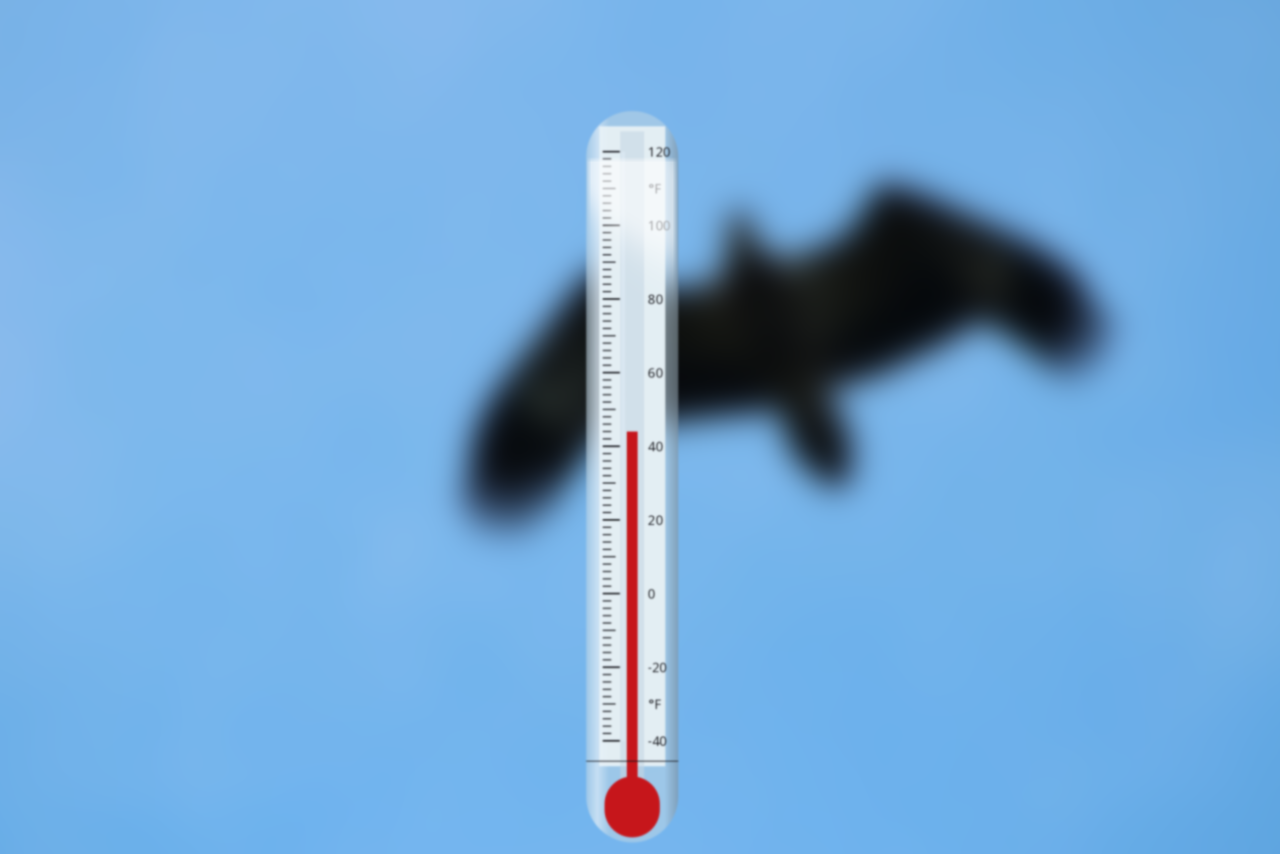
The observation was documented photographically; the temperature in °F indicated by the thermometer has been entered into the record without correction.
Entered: 44 °F
